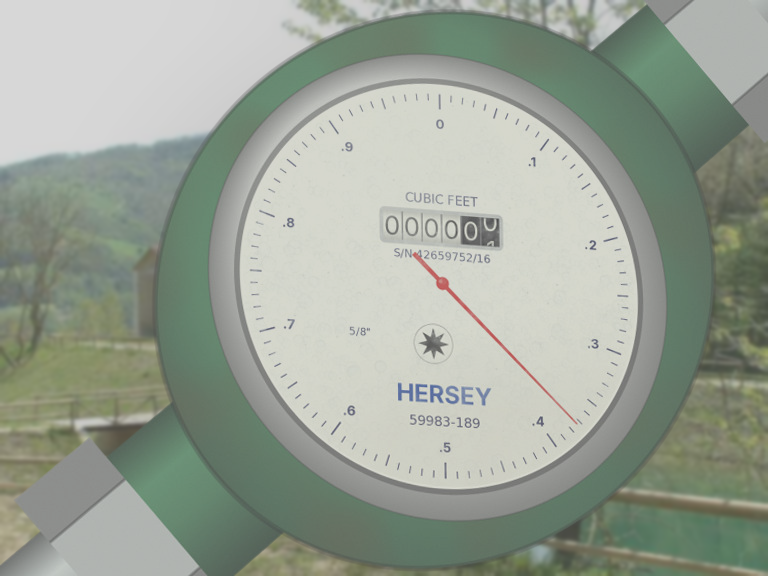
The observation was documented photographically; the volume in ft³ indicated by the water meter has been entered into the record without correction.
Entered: 0.37 ft³
